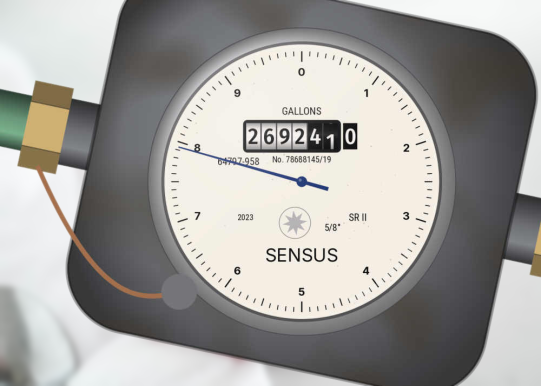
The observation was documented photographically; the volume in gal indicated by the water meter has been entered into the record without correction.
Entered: 2692407.9 gal
